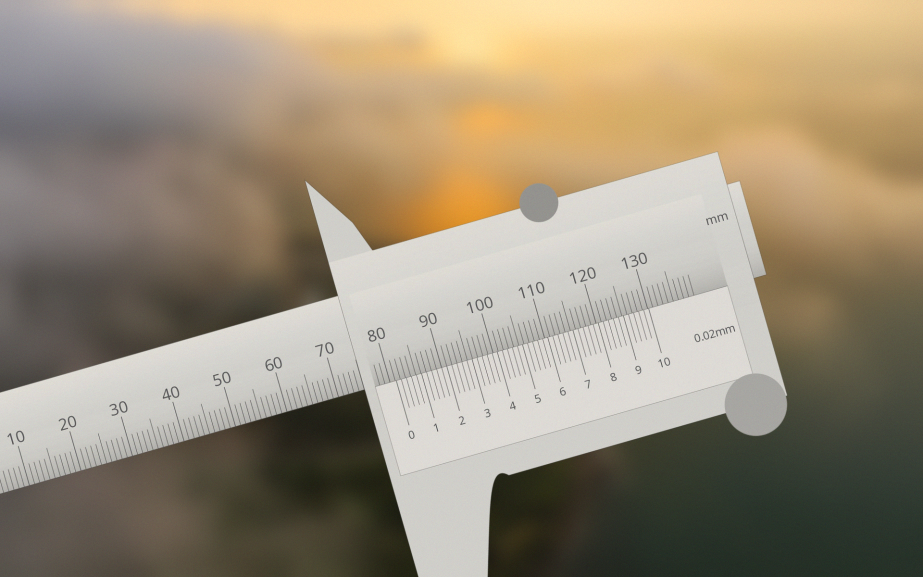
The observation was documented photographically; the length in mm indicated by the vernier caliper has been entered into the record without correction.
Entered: 81.2 mm
